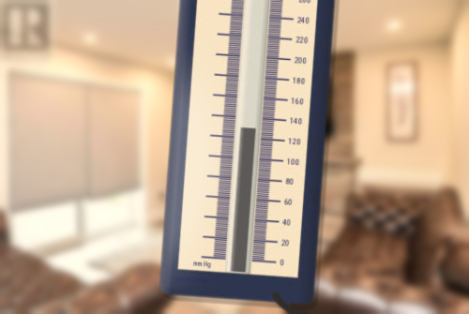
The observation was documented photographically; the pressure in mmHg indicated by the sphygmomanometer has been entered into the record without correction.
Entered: 130 mmHg
